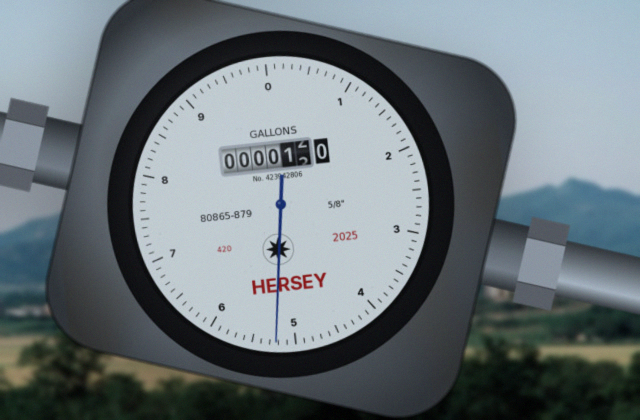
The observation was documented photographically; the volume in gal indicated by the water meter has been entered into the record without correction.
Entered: 125.2 gal
